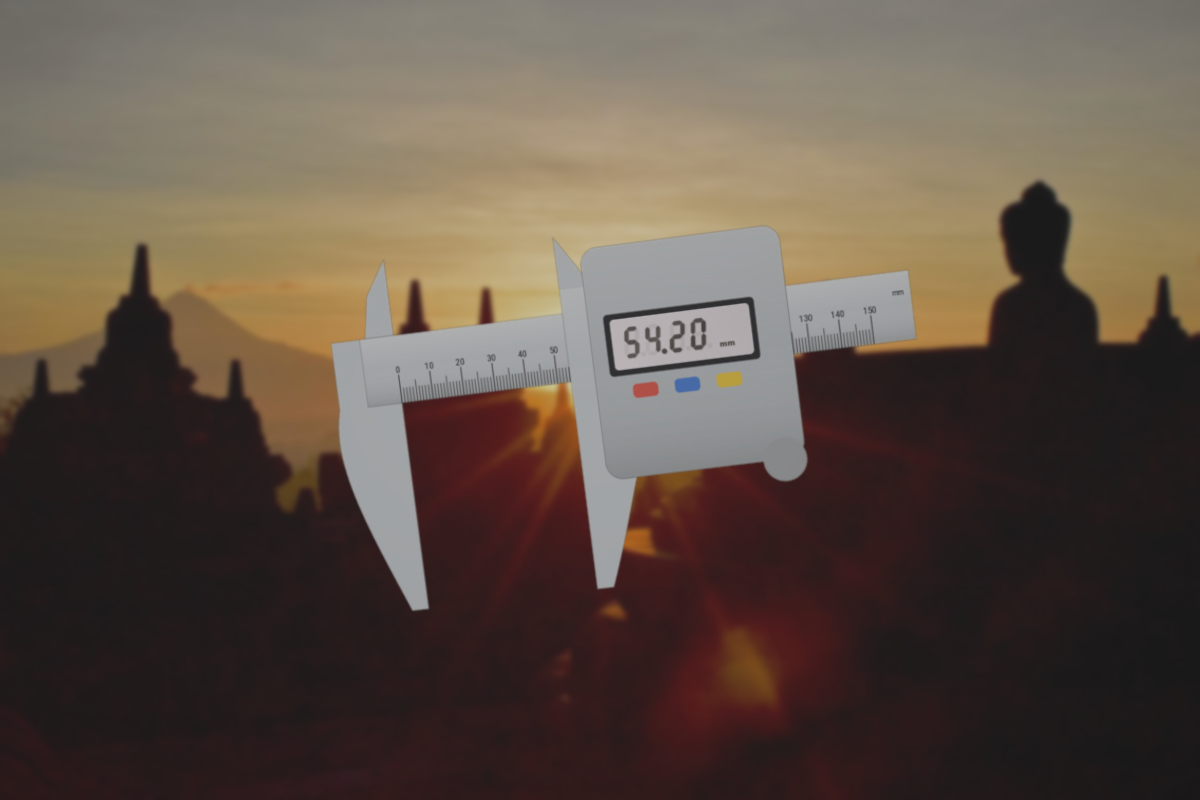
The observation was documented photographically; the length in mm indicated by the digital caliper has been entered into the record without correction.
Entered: 54.20 mm
